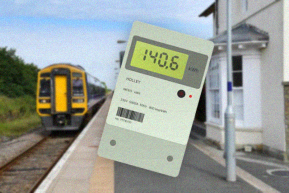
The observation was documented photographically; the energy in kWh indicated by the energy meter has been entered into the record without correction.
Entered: 140.6 kWh
